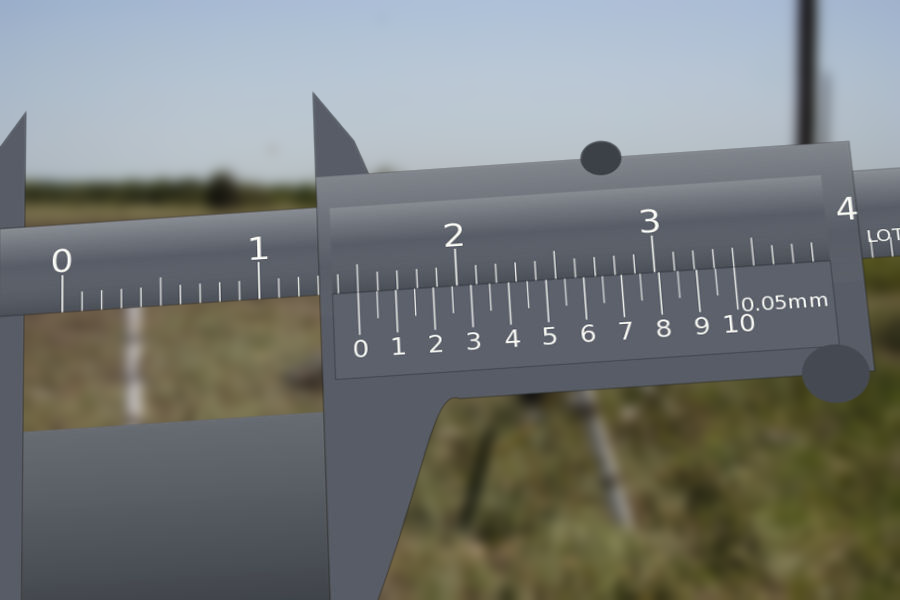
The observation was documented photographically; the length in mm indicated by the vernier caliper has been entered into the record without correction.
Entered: 15.0 mm
